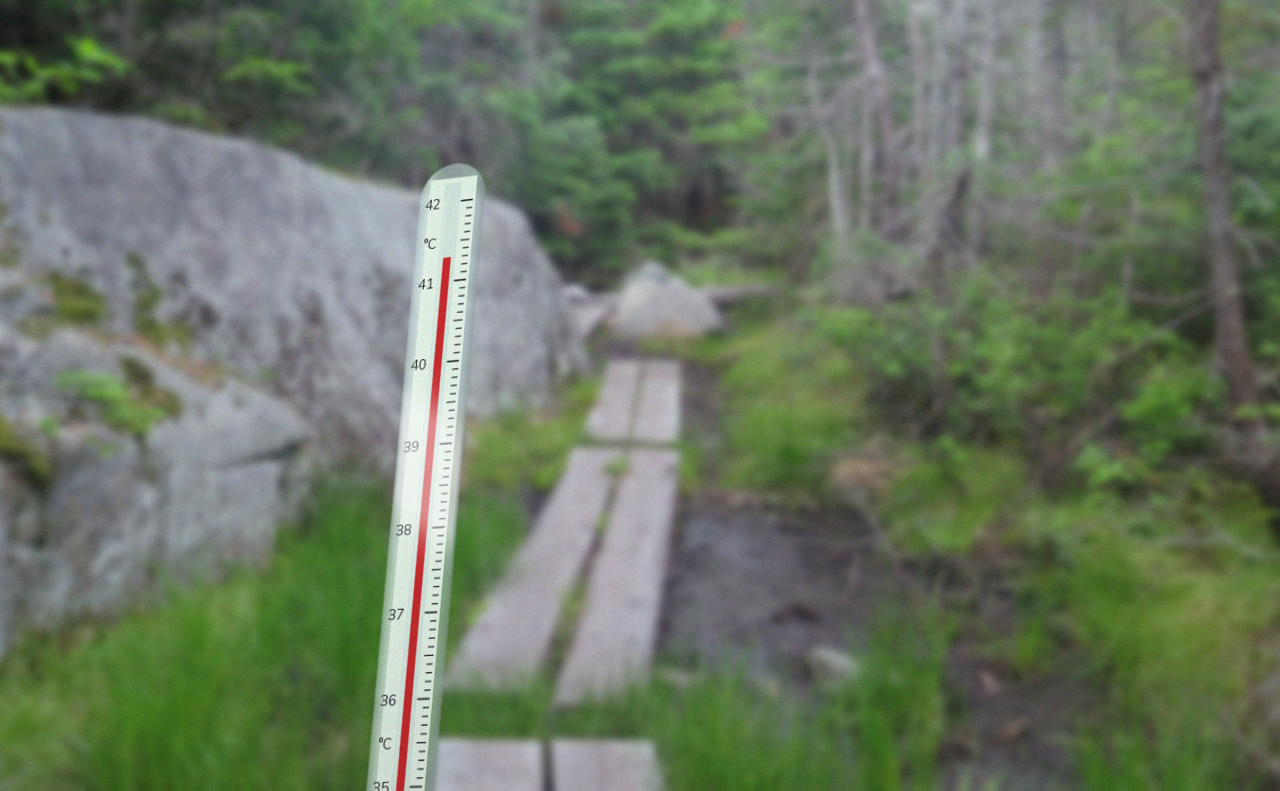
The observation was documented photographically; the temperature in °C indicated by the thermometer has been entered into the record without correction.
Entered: 41.3 °C
